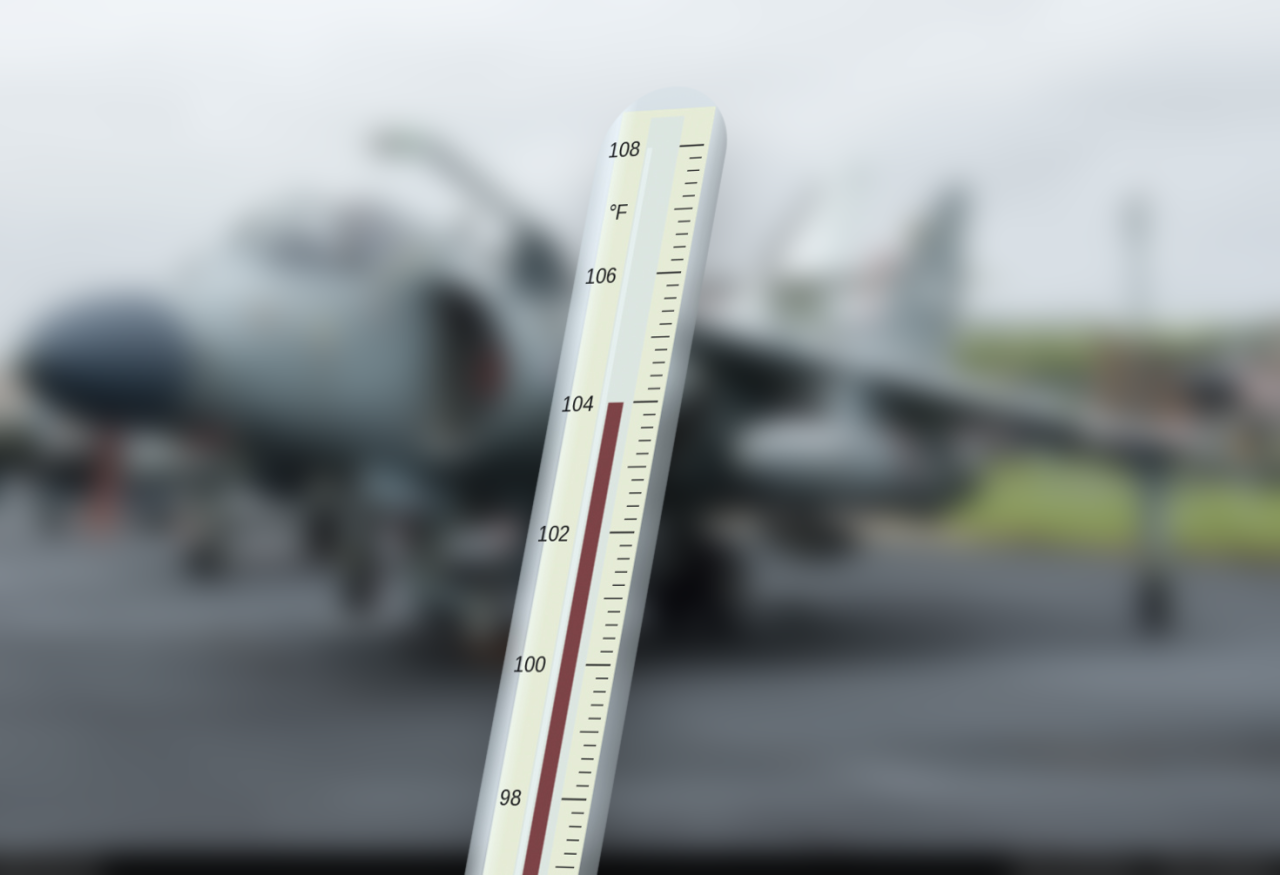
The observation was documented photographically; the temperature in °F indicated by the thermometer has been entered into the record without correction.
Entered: 104 °F
